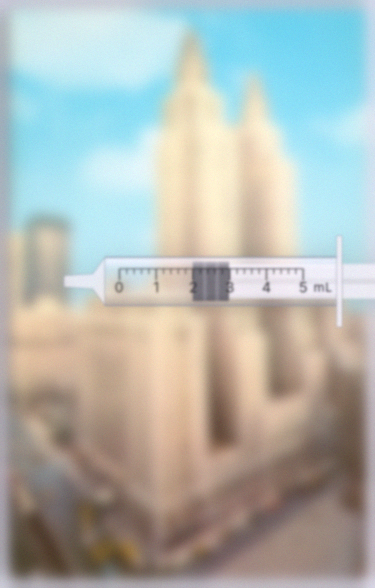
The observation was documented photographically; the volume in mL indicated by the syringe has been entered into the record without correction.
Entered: 2 mL
